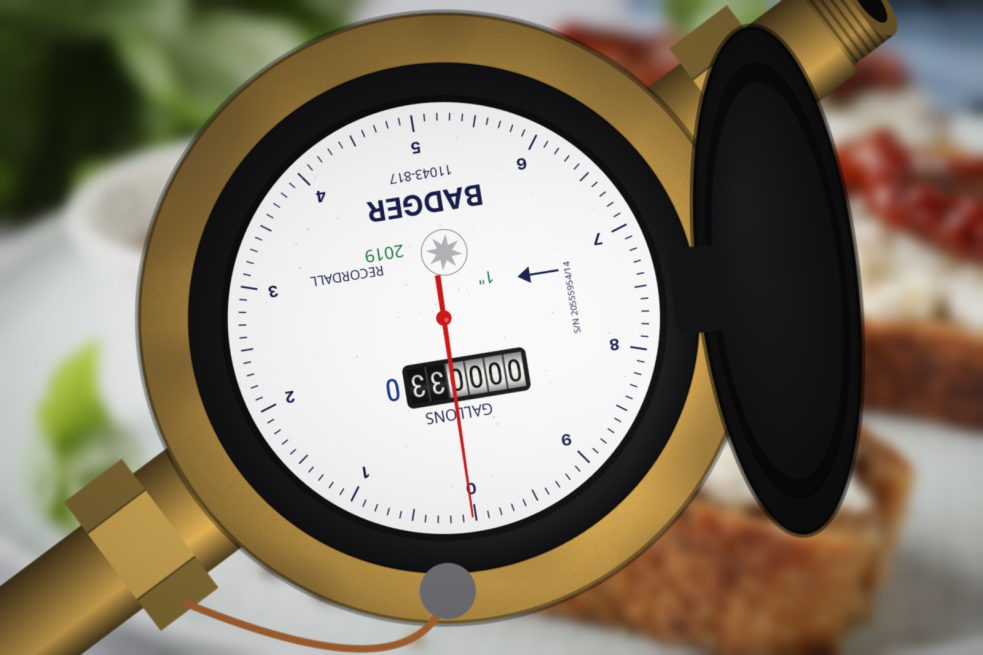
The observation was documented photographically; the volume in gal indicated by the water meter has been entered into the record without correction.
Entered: 330.0 gal
